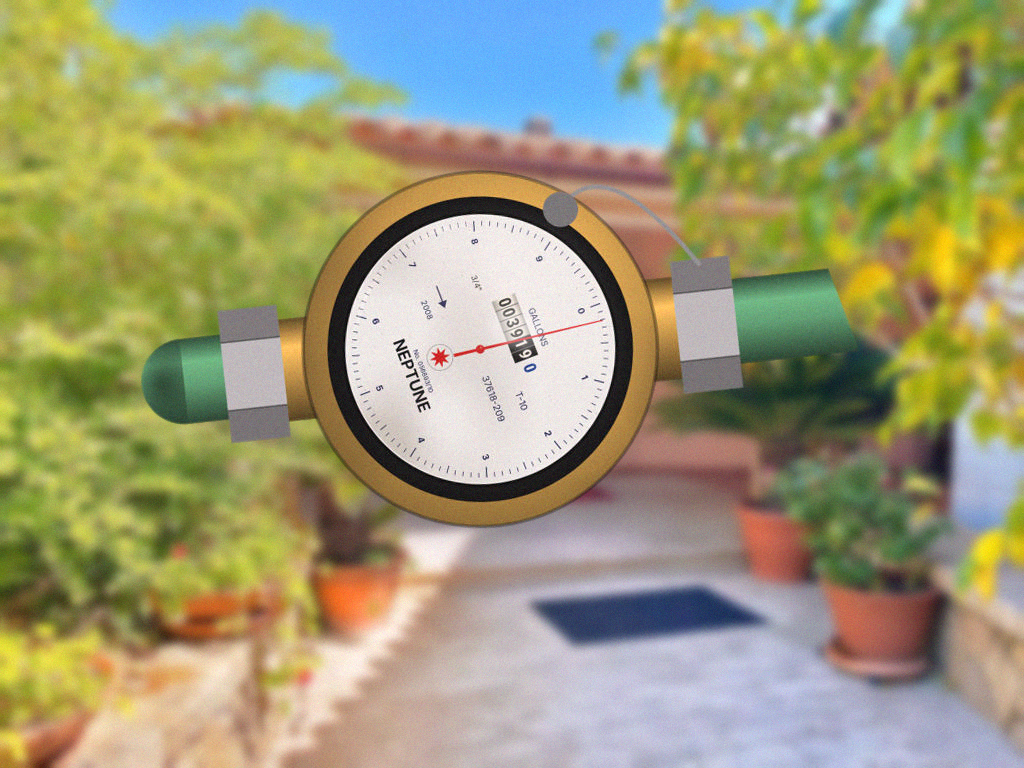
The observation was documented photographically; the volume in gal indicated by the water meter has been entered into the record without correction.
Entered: 39190.2 gal
